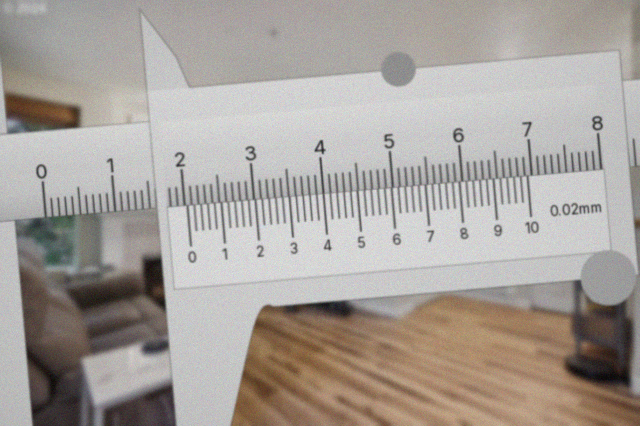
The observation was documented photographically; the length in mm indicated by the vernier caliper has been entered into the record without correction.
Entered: 20.4 mm
